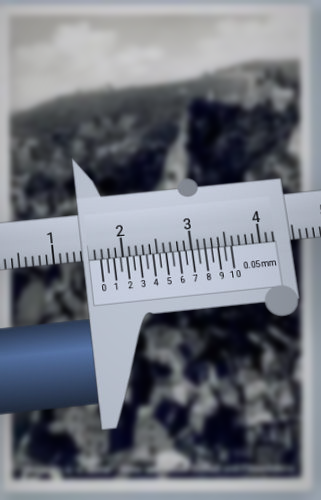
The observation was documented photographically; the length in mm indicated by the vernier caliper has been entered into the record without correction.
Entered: 16.8 mm
